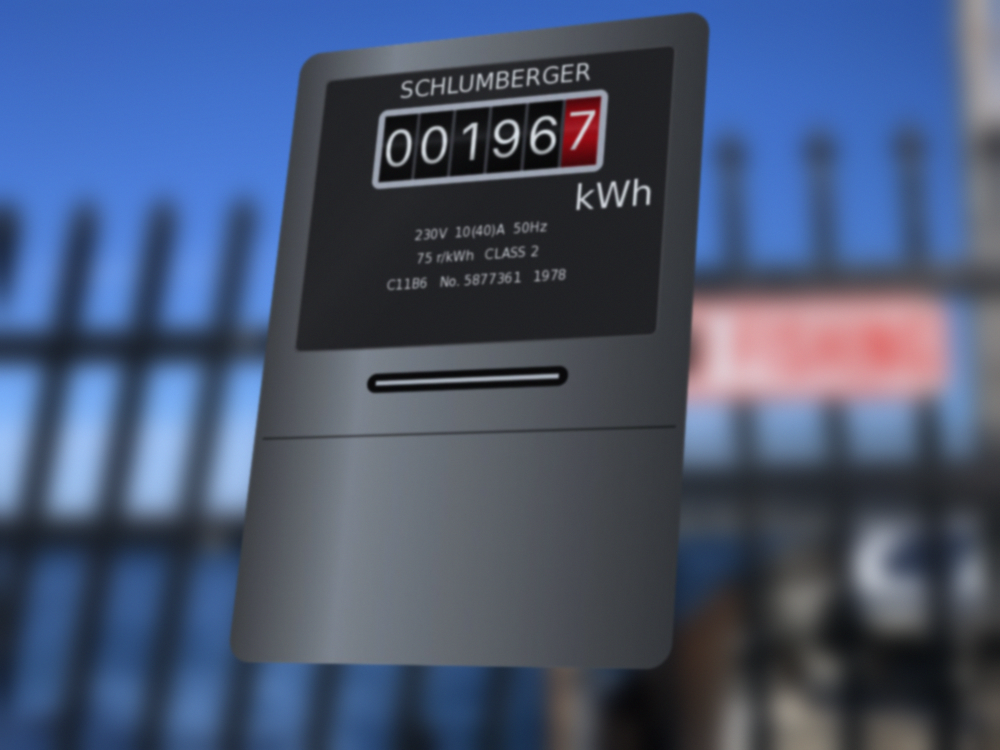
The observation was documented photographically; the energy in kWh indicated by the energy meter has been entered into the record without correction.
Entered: 196.7 kWh
